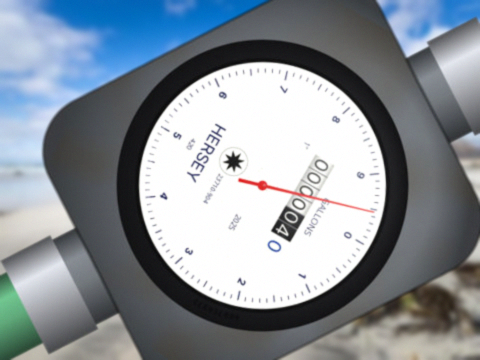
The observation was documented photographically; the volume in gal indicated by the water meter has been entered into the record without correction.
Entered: 39.5 gal
